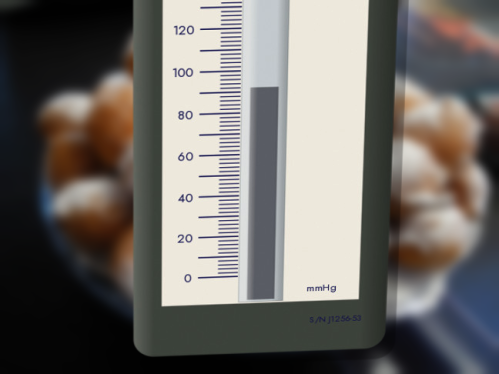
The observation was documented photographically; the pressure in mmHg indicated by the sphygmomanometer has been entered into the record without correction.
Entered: 92 mmHg
